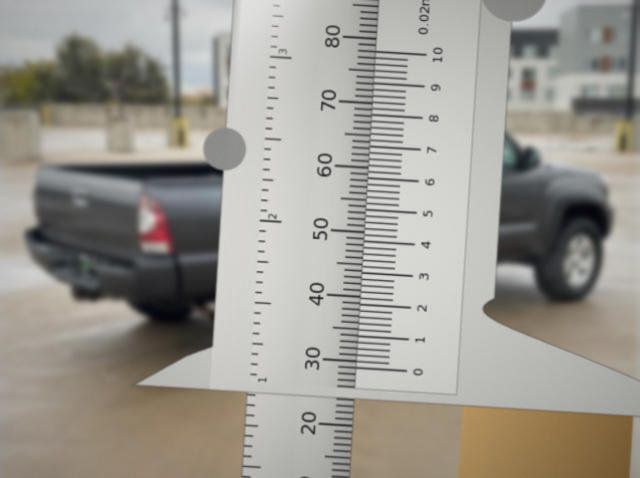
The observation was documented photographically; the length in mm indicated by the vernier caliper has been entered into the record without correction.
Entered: 29.0 mm
